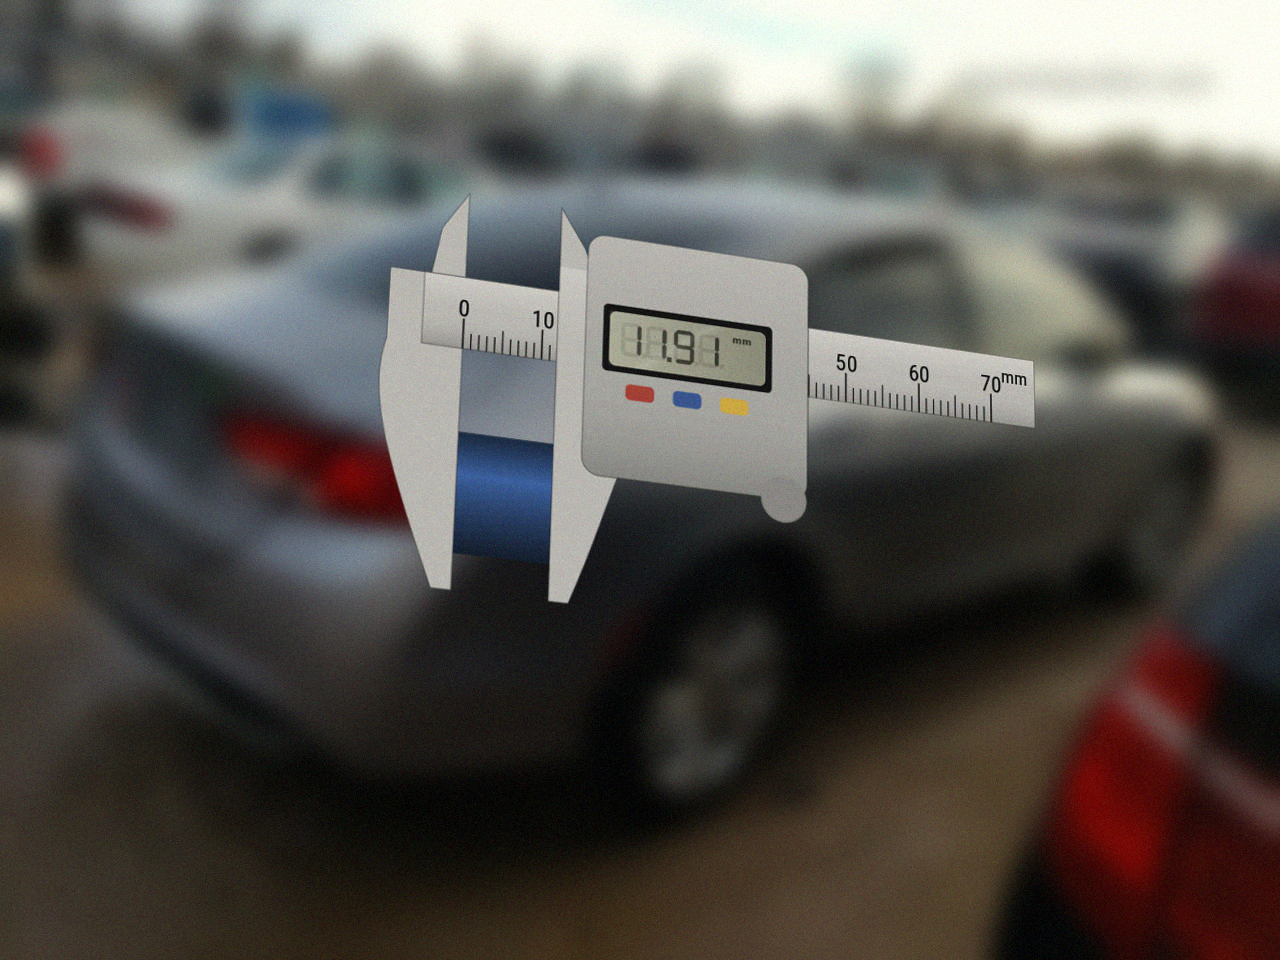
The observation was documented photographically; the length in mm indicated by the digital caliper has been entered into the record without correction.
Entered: 11.91 mm
